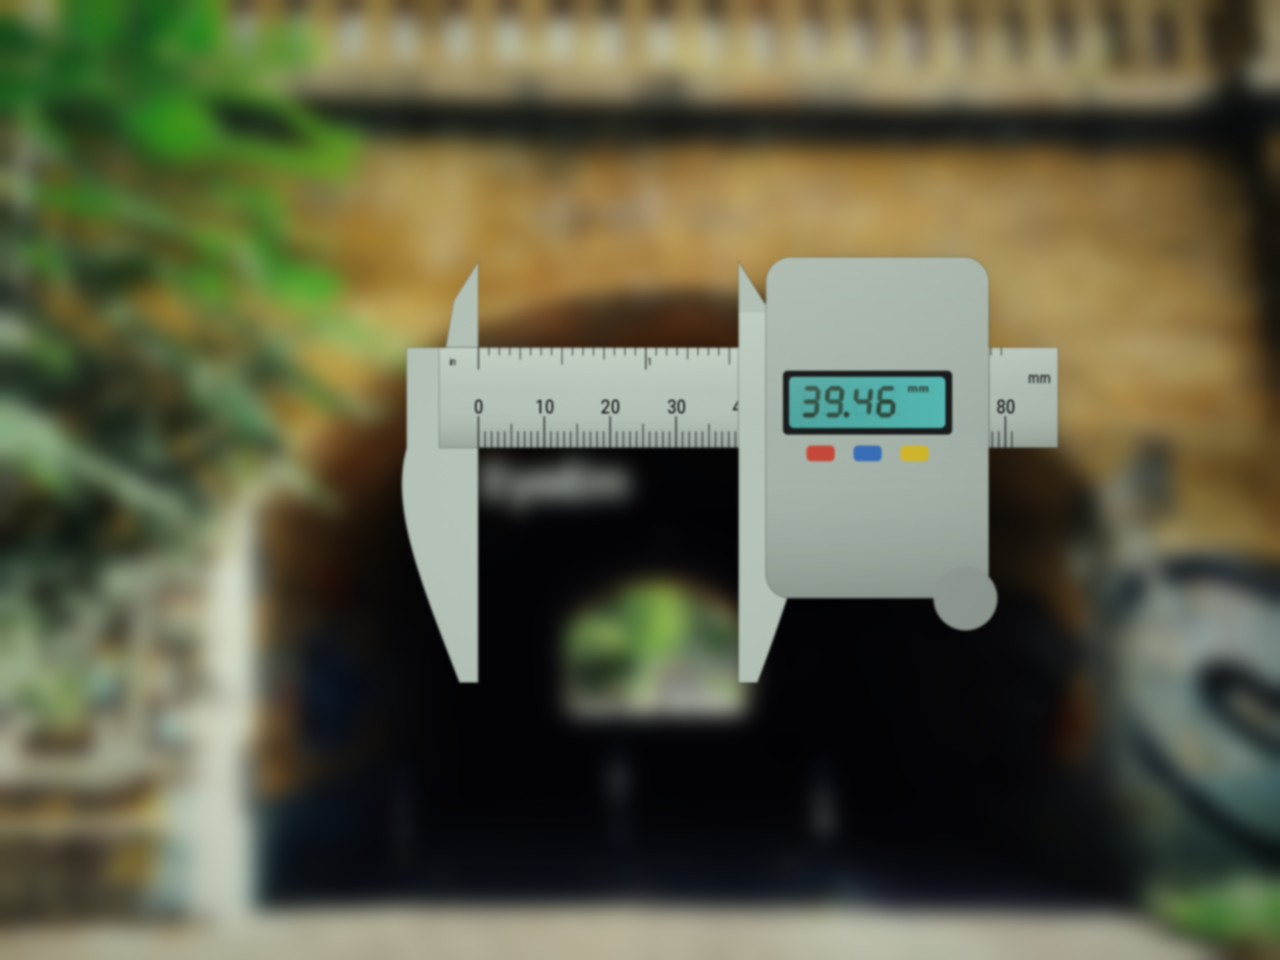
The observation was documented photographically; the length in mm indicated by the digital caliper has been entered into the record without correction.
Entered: 39.46 mm
